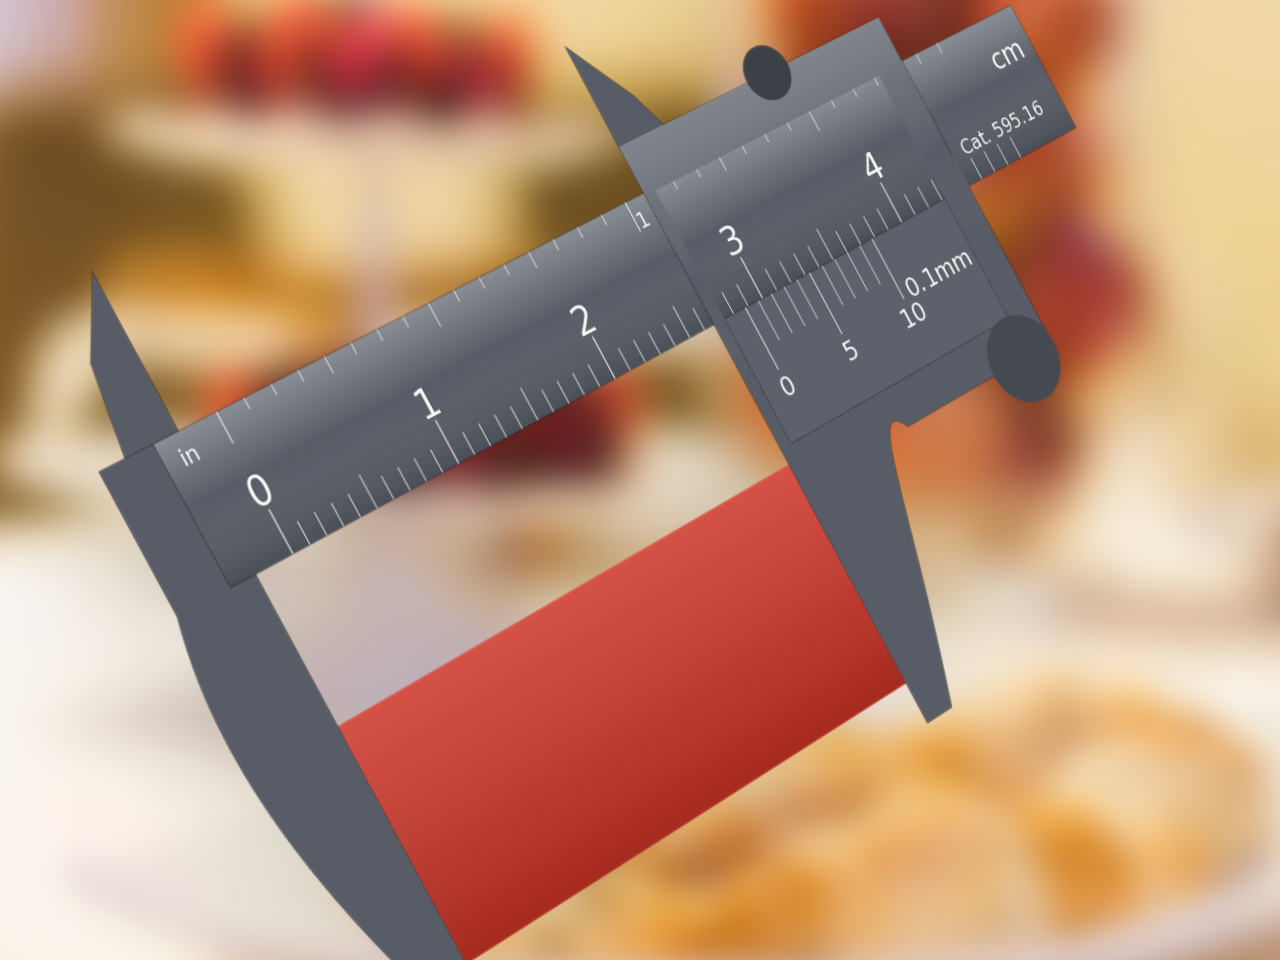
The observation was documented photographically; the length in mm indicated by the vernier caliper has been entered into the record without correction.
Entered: 28.8 mm
